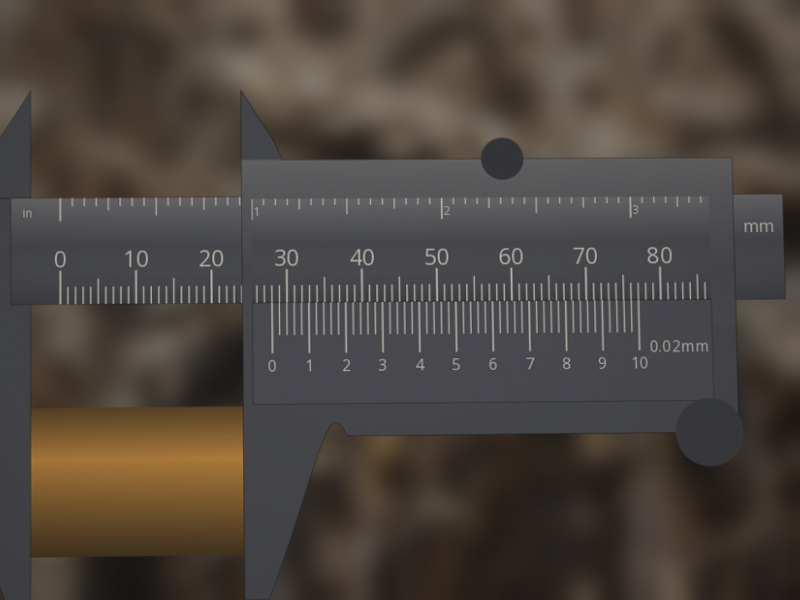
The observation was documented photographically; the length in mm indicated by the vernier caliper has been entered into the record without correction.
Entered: 28.0 mm
